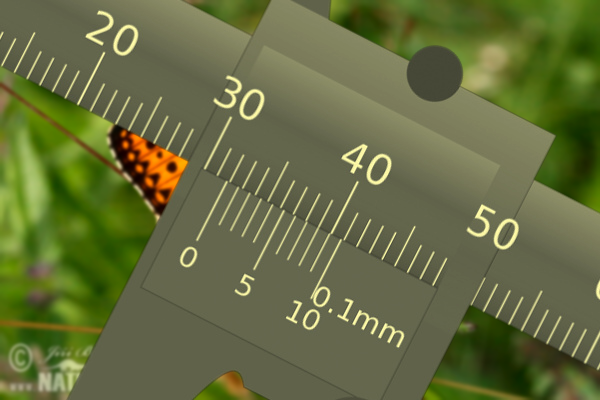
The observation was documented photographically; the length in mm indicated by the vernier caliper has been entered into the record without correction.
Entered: 31.8 mm
